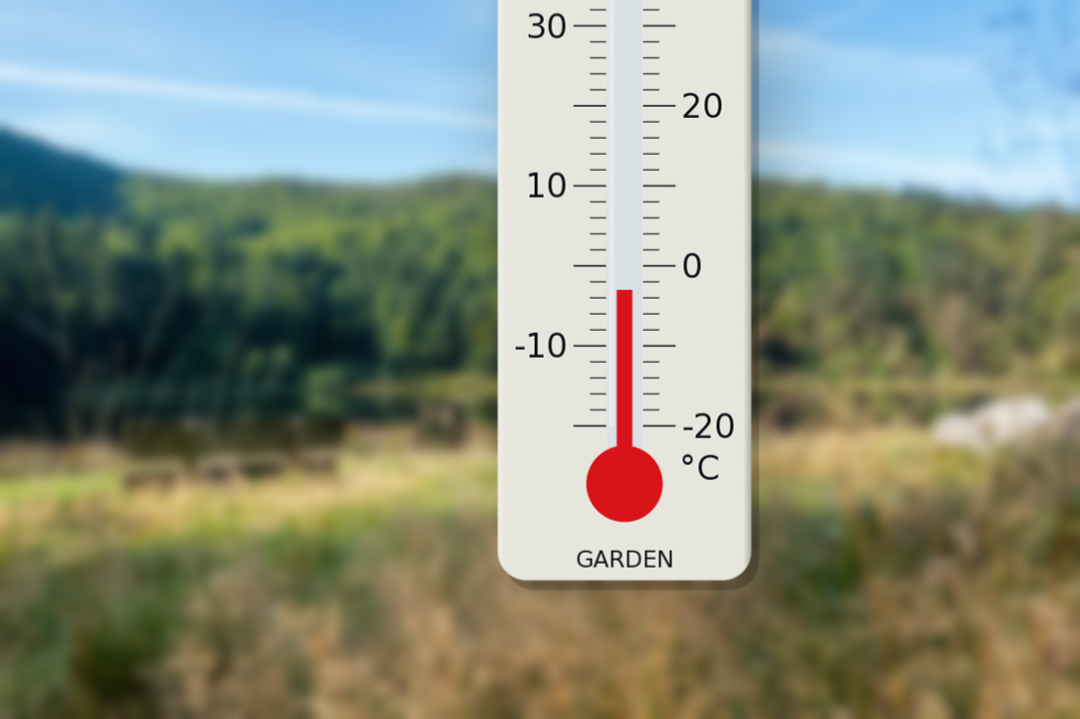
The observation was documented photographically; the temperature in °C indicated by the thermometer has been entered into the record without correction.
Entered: -3 °C
